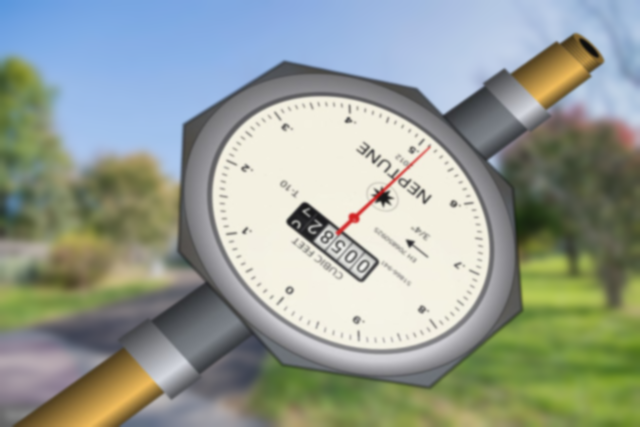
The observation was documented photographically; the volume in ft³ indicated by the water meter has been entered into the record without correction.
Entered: 5826.51 ft³
